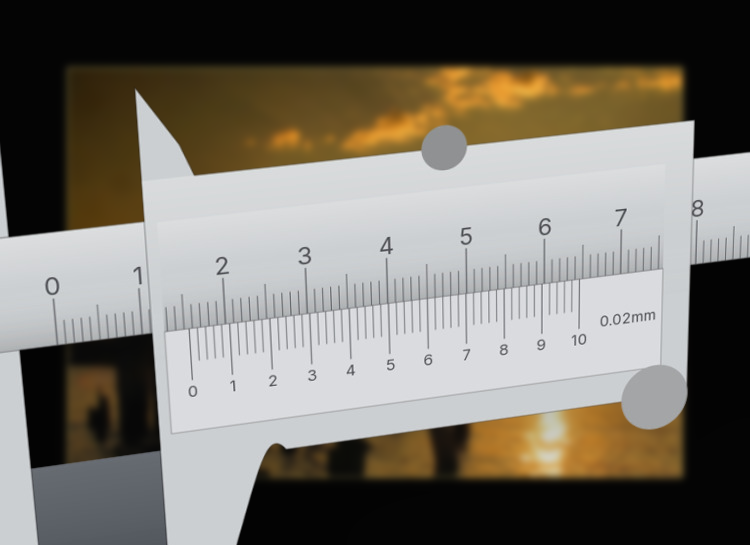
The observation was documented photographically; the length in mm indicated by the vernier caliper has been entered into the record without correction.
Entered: 15.6 mm
